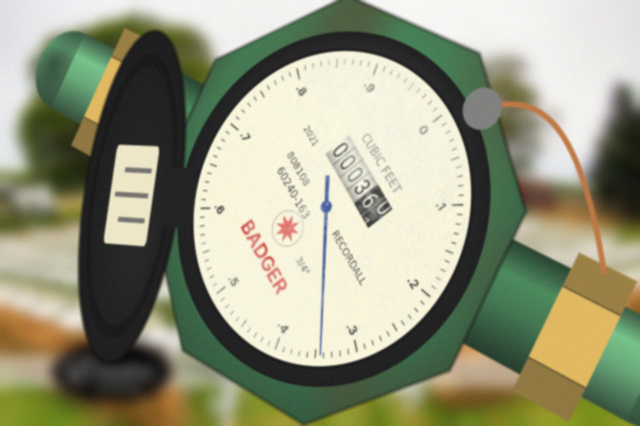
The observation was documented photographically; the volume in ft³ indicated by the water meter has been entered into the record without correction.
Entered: 360.34 ft³
